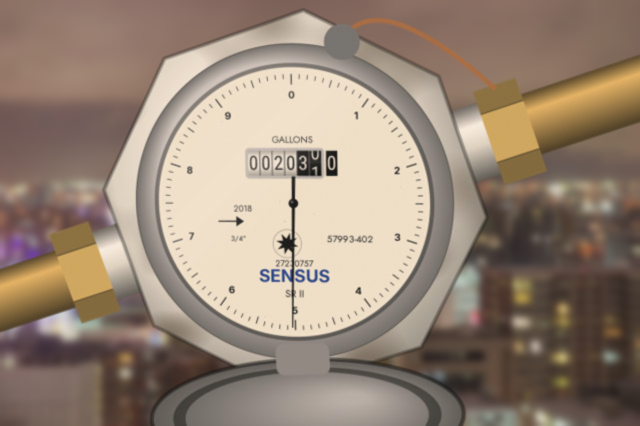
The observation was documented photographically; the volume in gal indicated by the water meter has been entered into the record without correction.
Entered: 20305.0 gal
